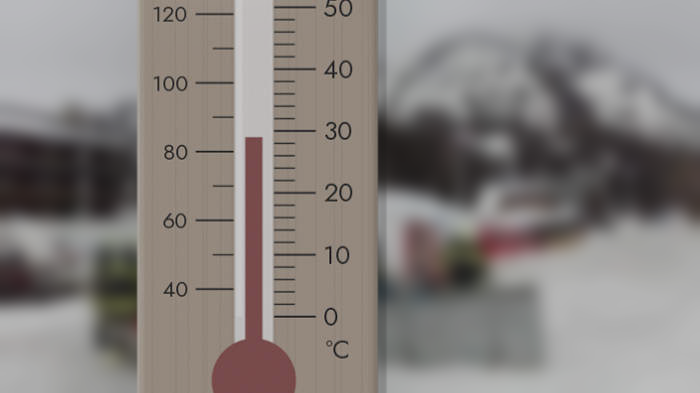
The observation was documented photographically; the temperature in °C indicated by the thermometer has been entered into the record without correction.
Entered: 29 °C
